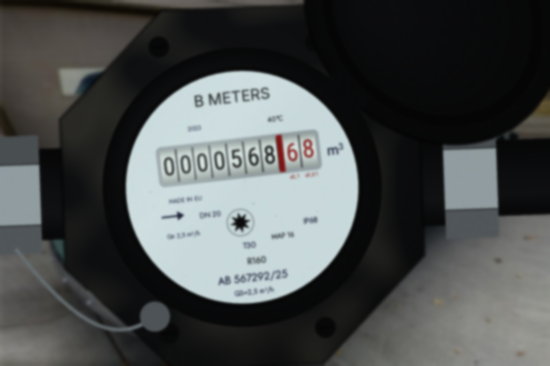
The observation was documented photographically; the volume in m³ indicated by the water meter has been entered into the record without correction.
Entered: 568.68 m³
